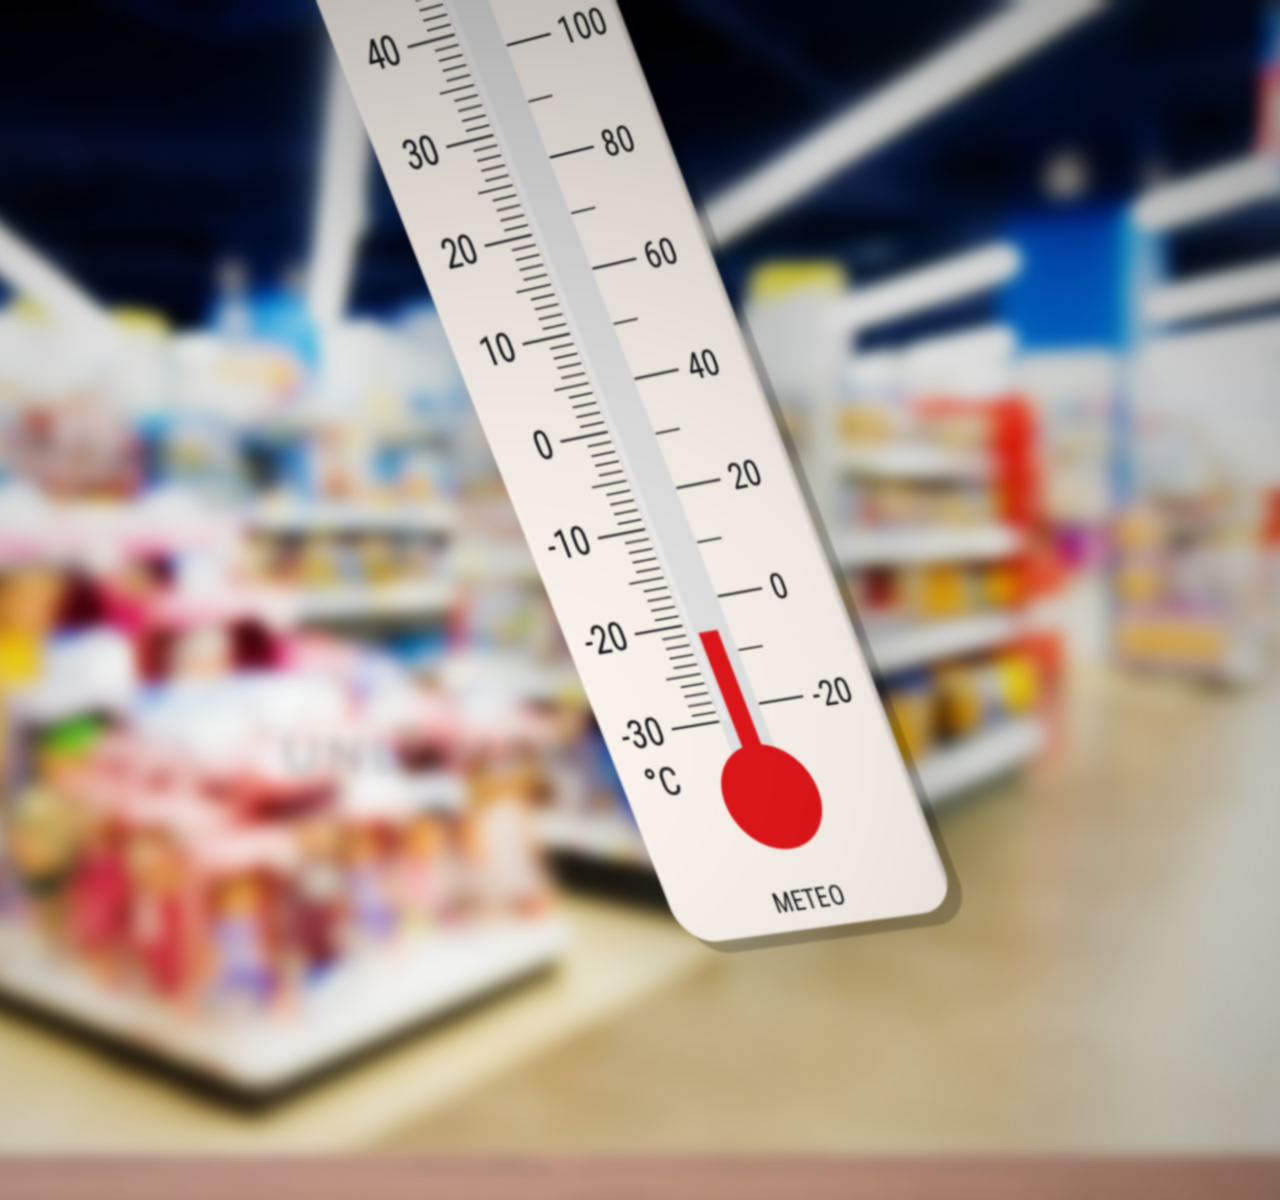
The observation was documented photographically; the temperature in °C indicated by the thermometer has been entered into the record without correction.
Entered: -21 °C
